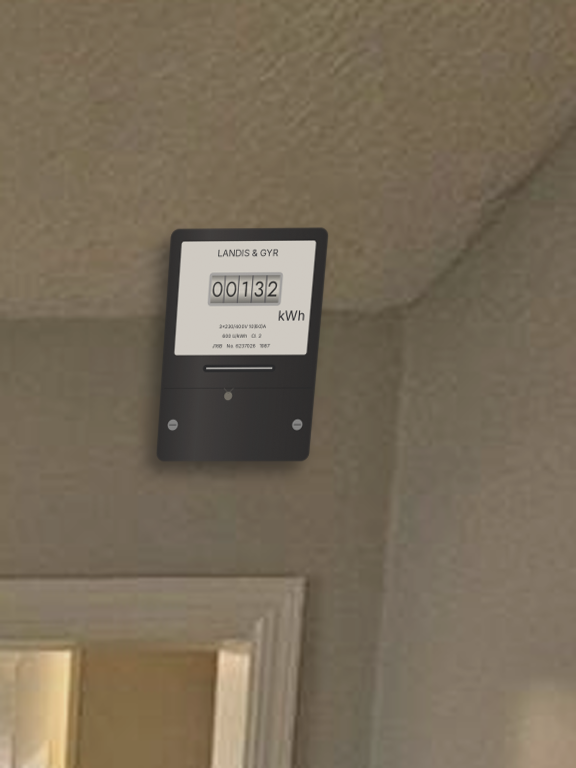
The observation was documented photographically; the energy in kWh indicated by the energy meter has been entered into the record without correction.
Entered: 132 kWh
